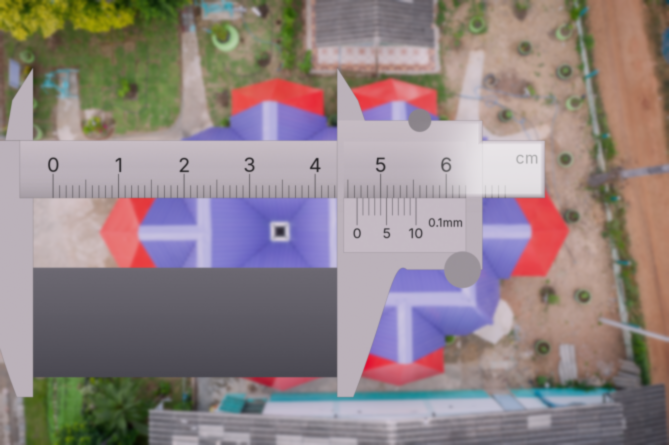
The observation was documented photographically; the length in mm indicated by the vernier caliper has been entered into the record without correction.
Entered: 46.4 mm
